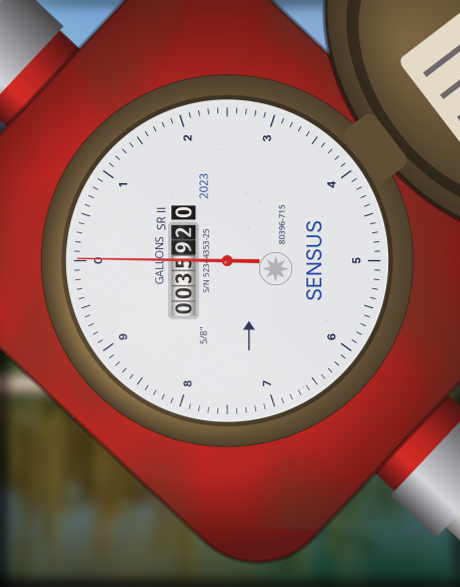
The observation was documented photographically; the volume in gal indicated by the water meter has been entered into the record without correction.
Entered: 35920.0 gal
